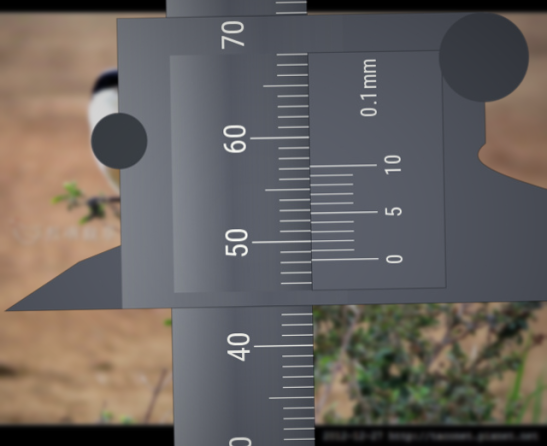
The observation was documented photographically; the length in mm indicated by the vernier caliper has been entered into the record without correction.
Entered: 48.2 mm
